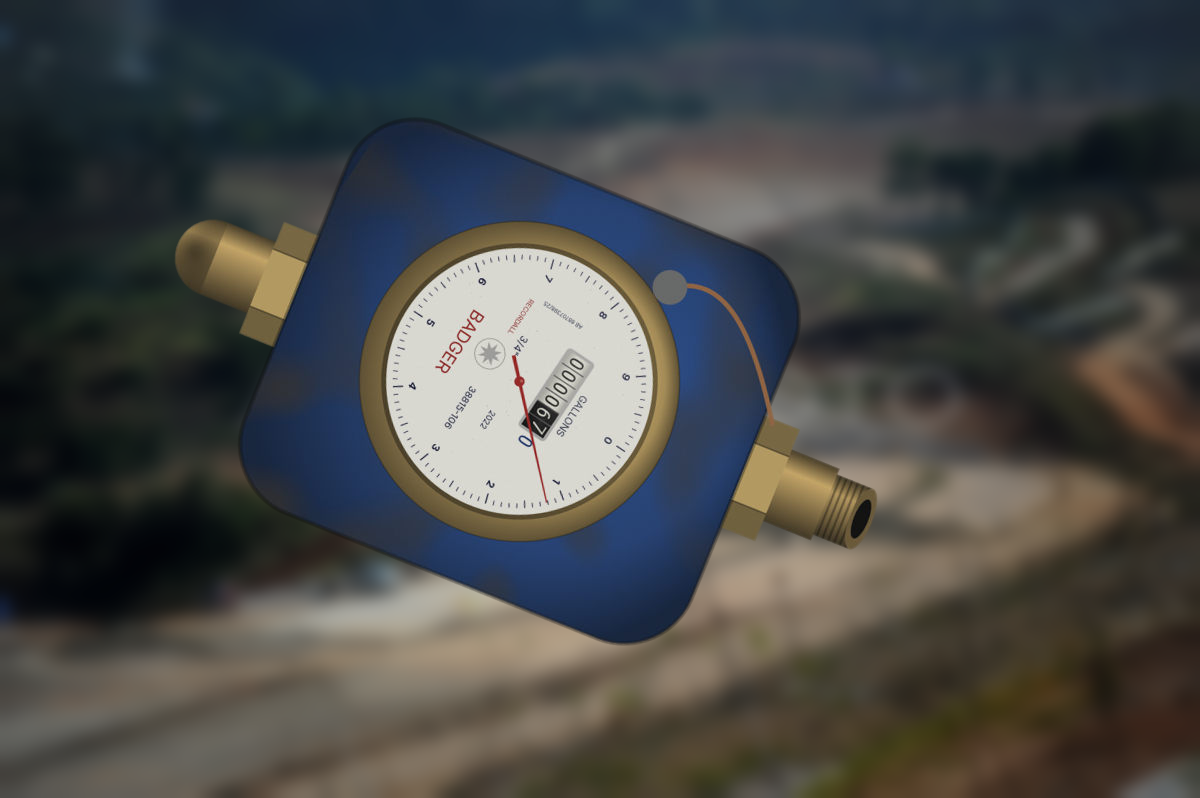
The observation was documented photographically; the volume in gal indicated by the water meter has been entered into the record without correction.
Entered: 671.2 gal
